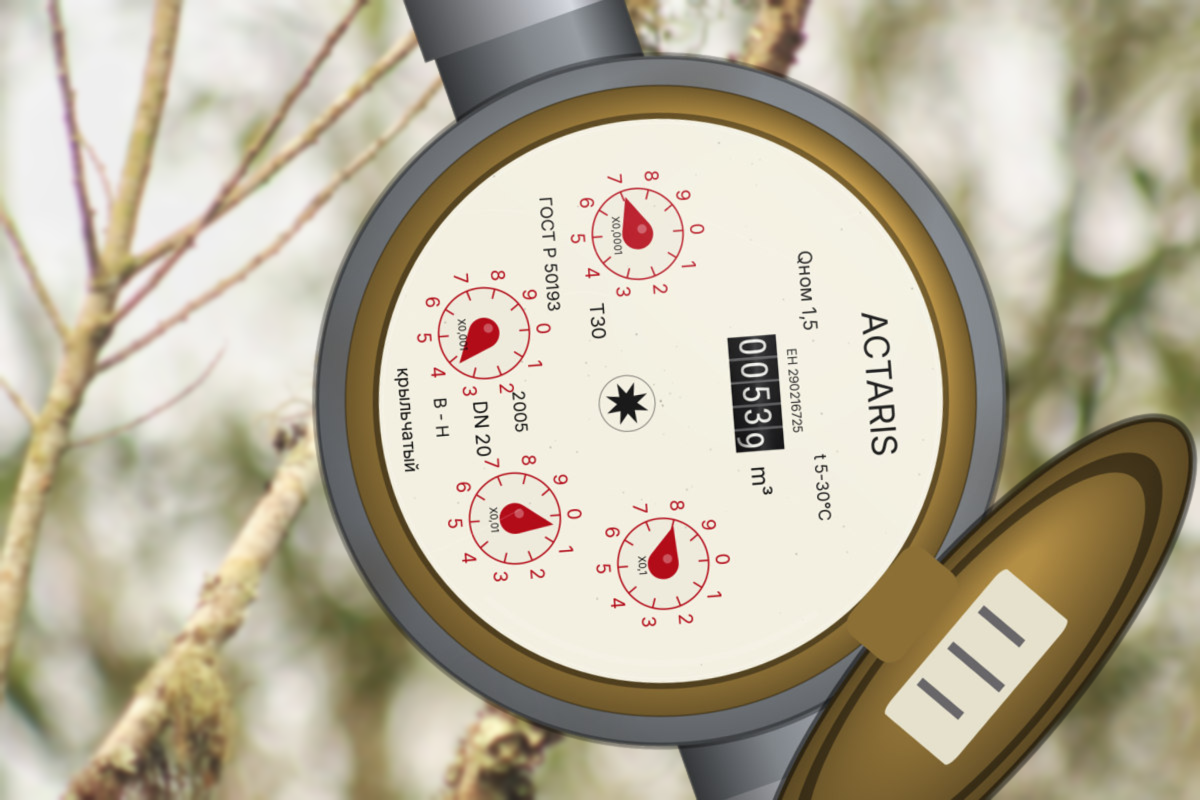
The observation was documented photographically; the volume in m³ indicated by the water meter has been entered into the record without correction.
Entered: 538.8037 m³
